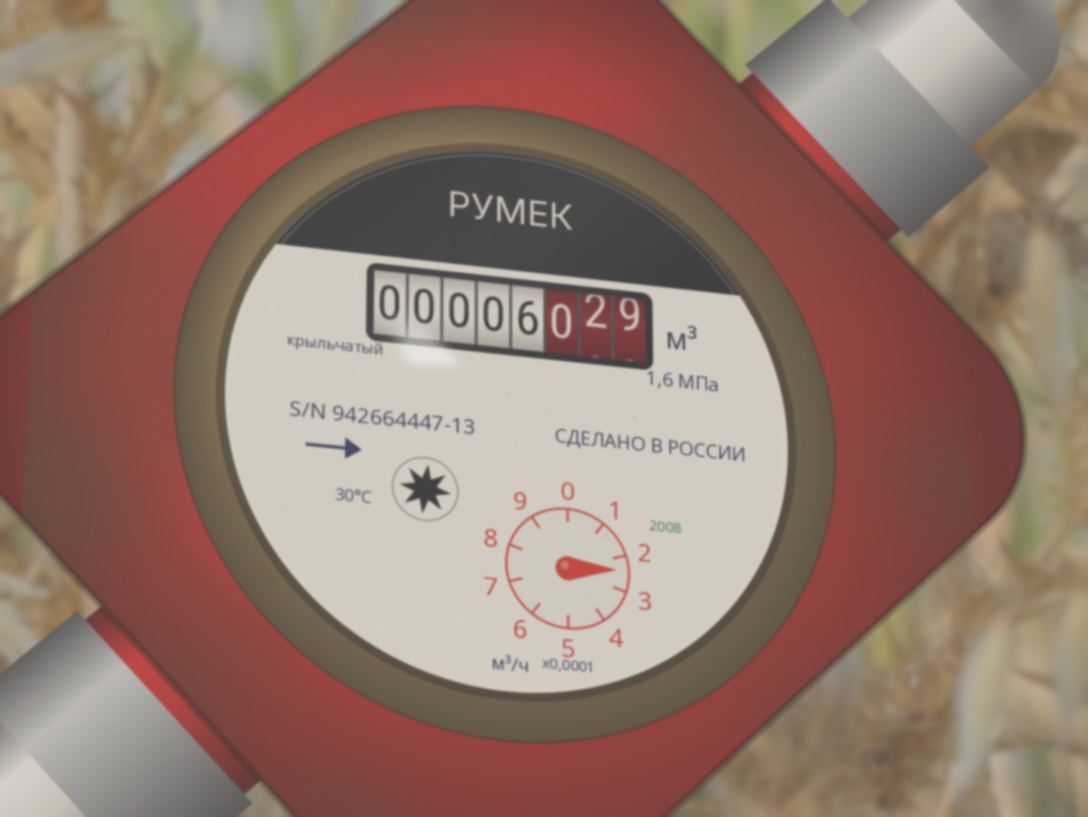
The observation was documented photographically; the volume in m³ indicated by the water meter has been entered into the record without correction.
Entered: 6.0292 m³
